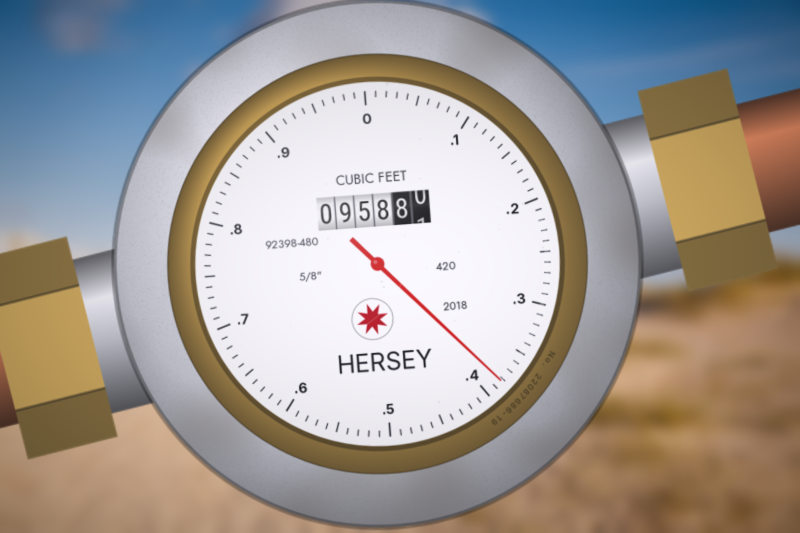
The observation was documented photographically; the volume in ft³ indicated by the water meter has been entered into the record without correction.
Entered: 95880.38 ft³
